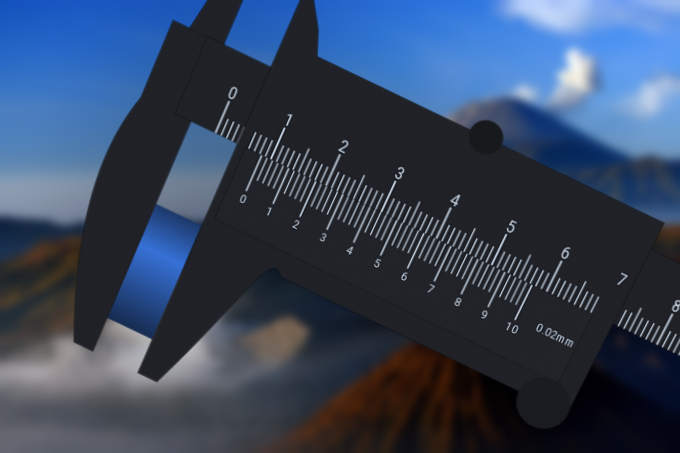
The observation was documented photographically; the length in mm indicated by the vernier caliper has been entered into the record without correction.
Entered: 8.4 mm
